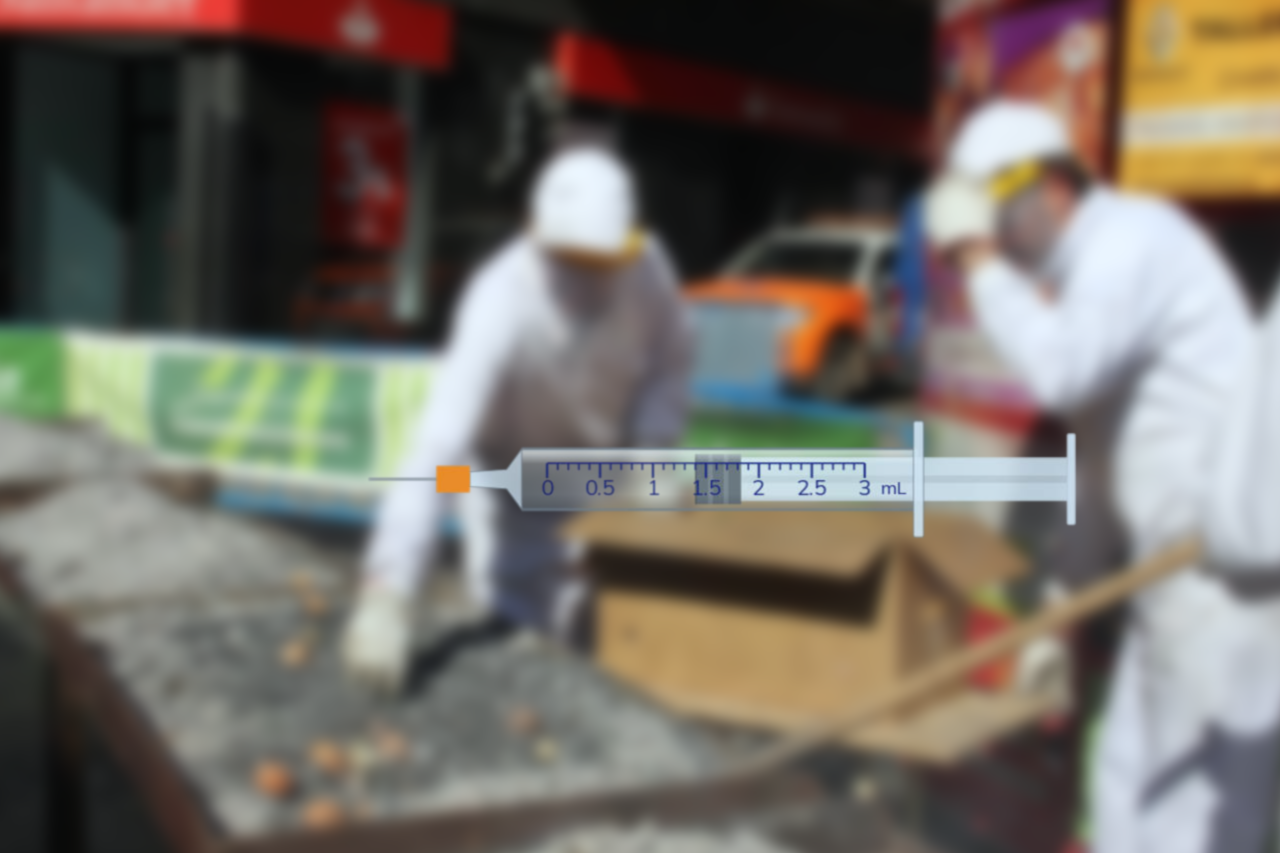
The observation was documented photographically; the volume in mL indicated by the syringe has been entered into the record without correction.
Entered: 1.4 mL
